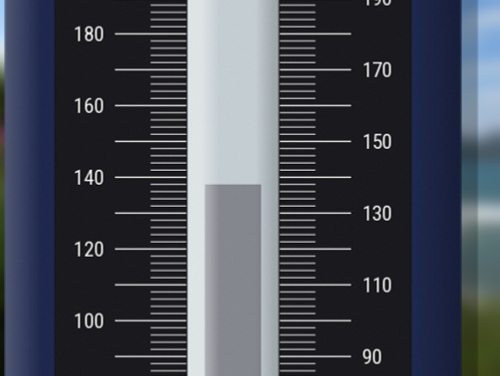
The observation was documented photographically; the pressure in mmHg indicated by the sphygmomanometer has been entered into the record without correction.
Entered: 138 mmHg
